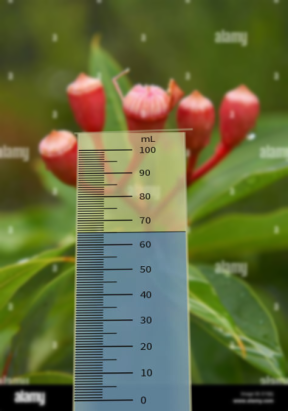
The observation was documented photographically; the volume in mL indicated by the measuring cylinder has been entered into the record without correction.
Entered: 65 mL
